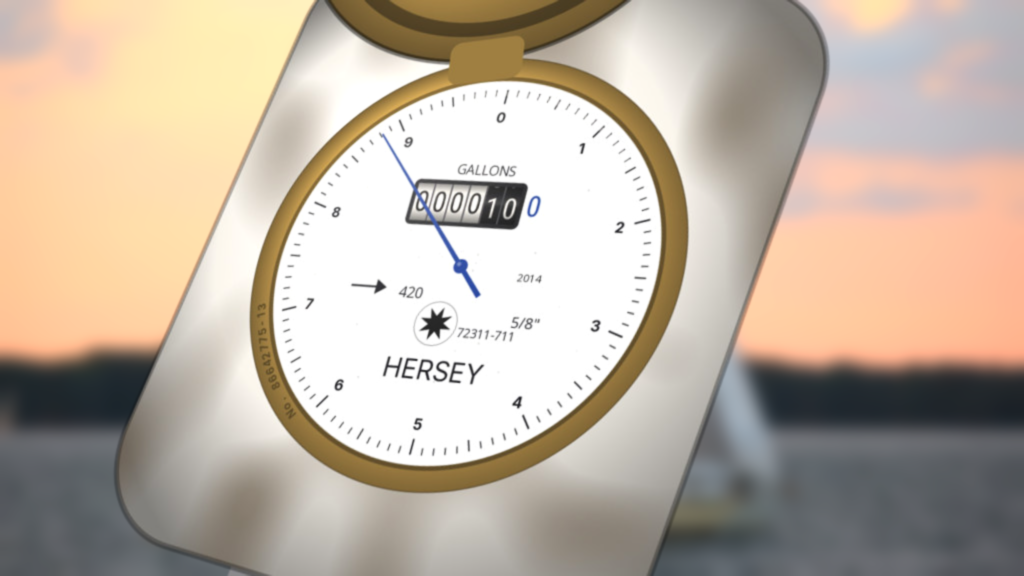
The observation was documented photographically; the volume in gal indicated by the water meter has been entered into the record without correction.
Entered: 98.8 gal
